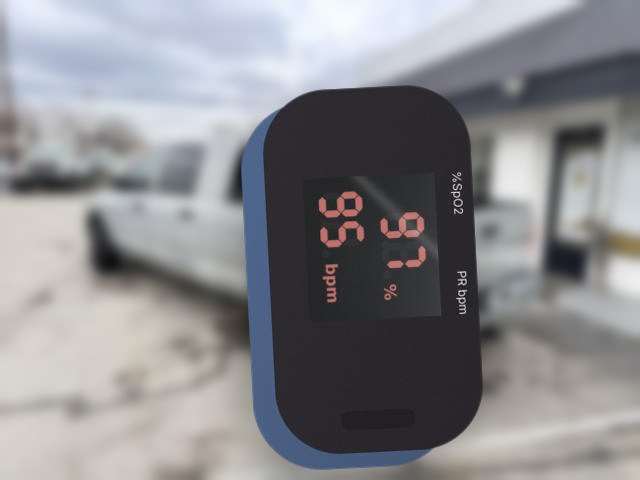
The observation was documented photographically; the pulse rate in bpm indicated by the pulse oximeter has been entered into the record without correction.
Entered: 95 bpm
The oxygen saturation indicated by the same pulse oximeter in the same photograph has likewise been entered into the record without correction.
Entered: 97 %
